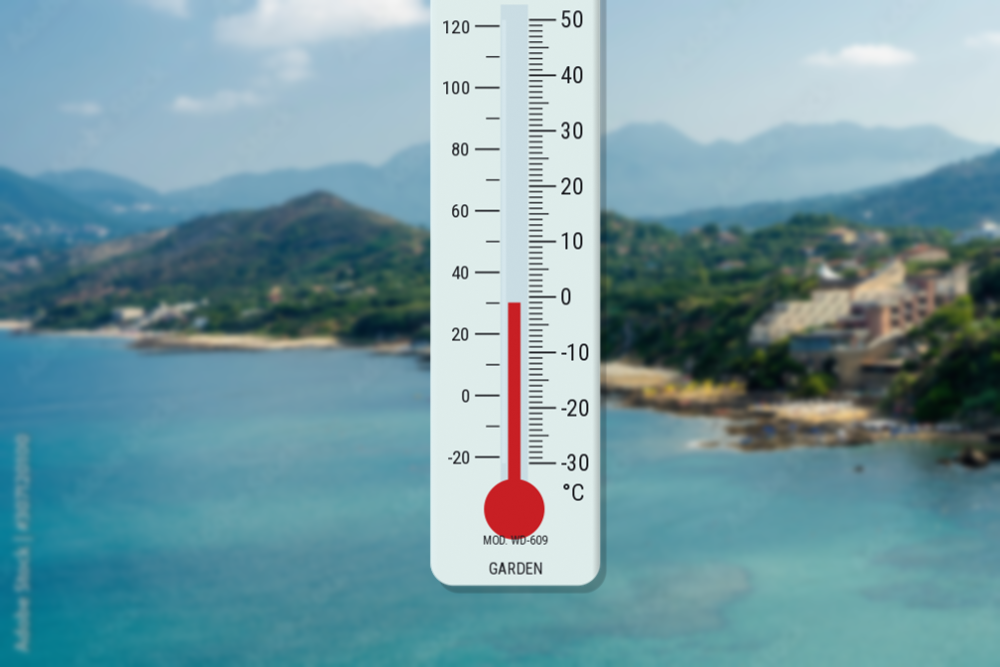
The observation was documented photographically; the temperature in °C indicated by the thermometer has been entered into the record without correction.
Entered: -1 °C
